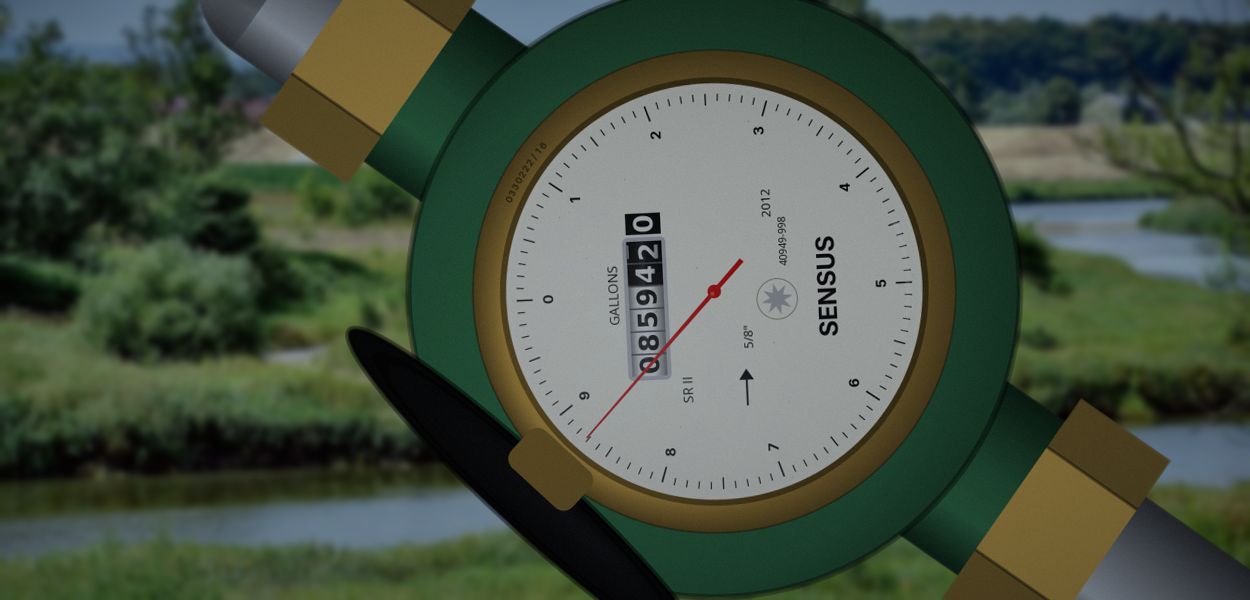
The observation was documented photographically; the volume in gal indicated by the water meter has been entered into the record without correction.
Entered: 859418.7 gal
